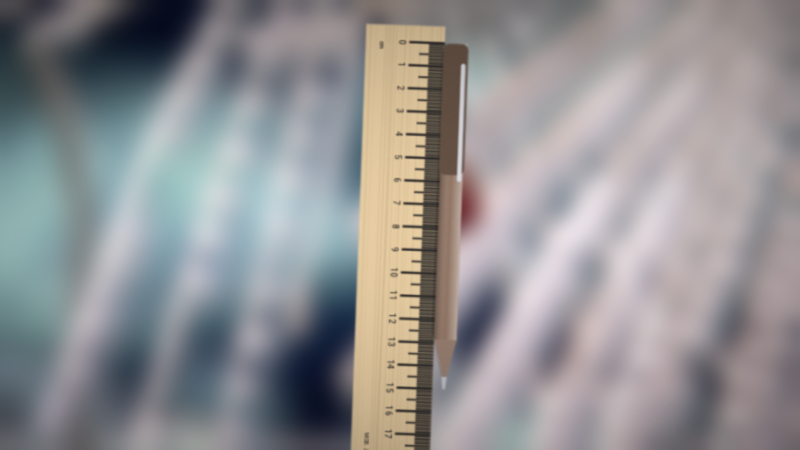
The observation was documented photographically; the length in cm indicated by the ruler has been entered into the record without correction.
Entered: 15 cm
